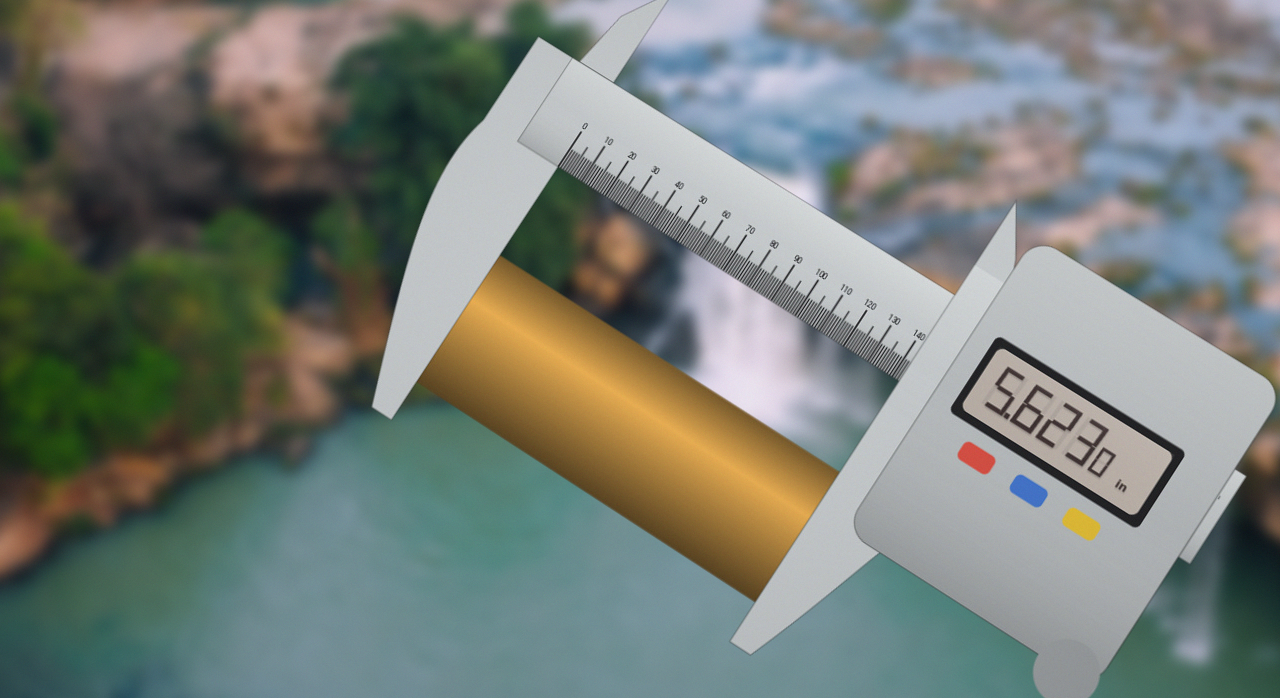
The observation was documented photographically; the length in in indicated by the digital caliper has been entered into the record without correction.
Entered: 5.6230 in
